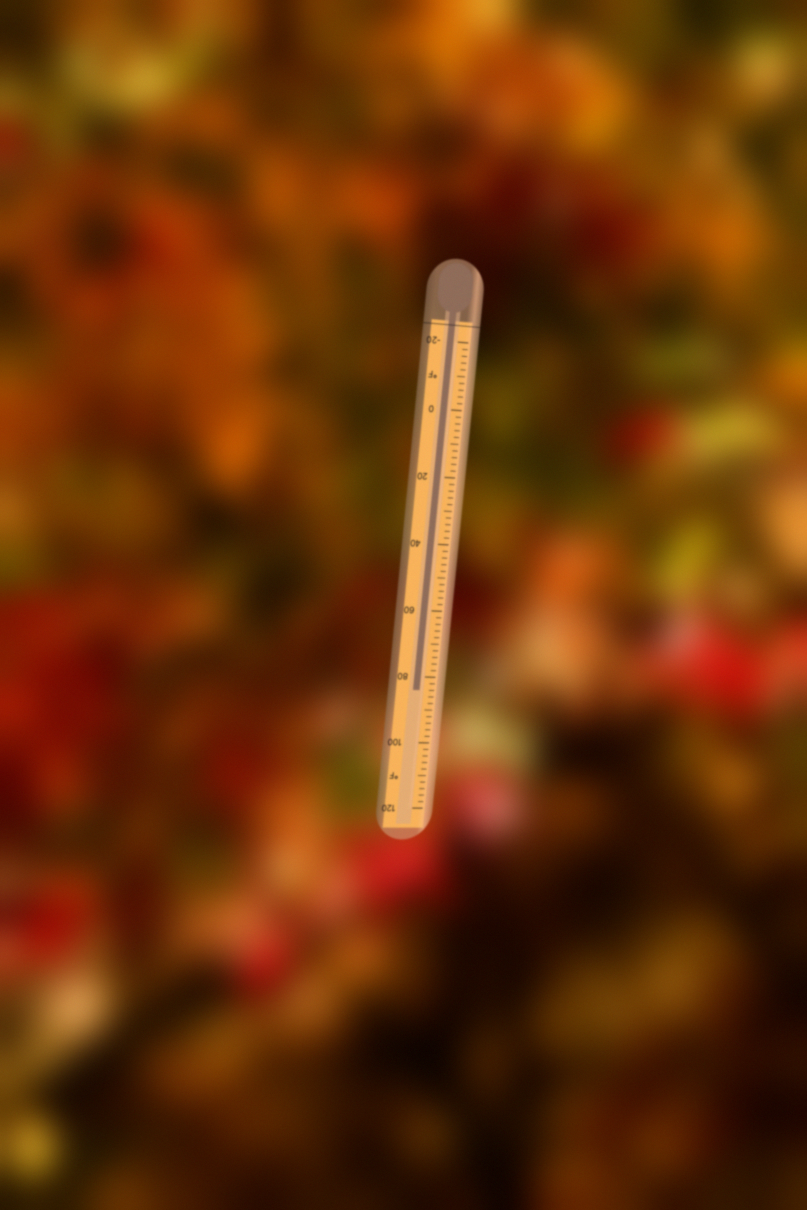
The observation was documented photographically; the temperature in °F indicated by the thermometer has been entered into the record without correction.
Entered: 84 °F
